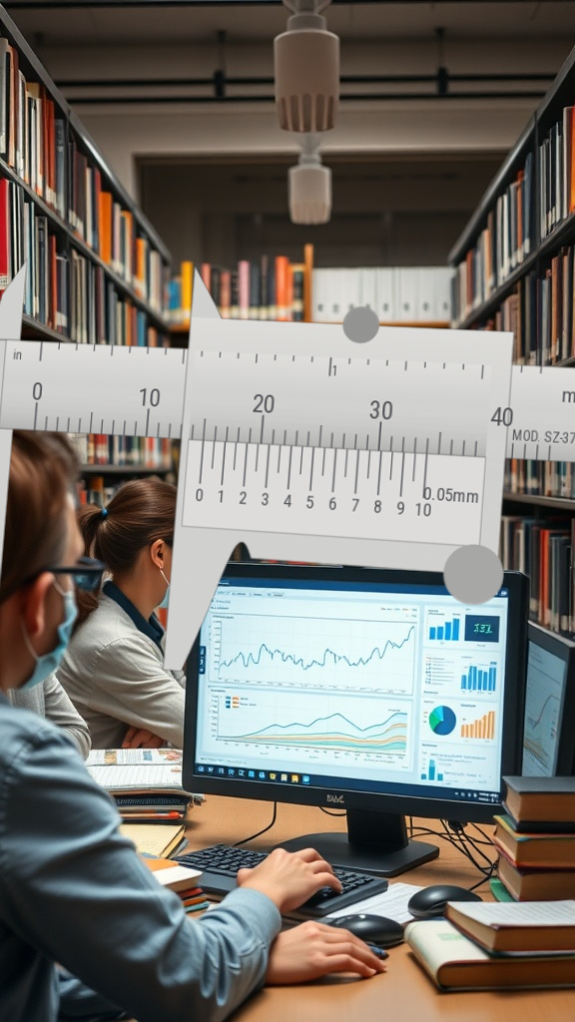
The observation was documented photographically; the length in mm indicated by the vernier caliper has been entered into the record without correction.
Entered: 15.0 mm
